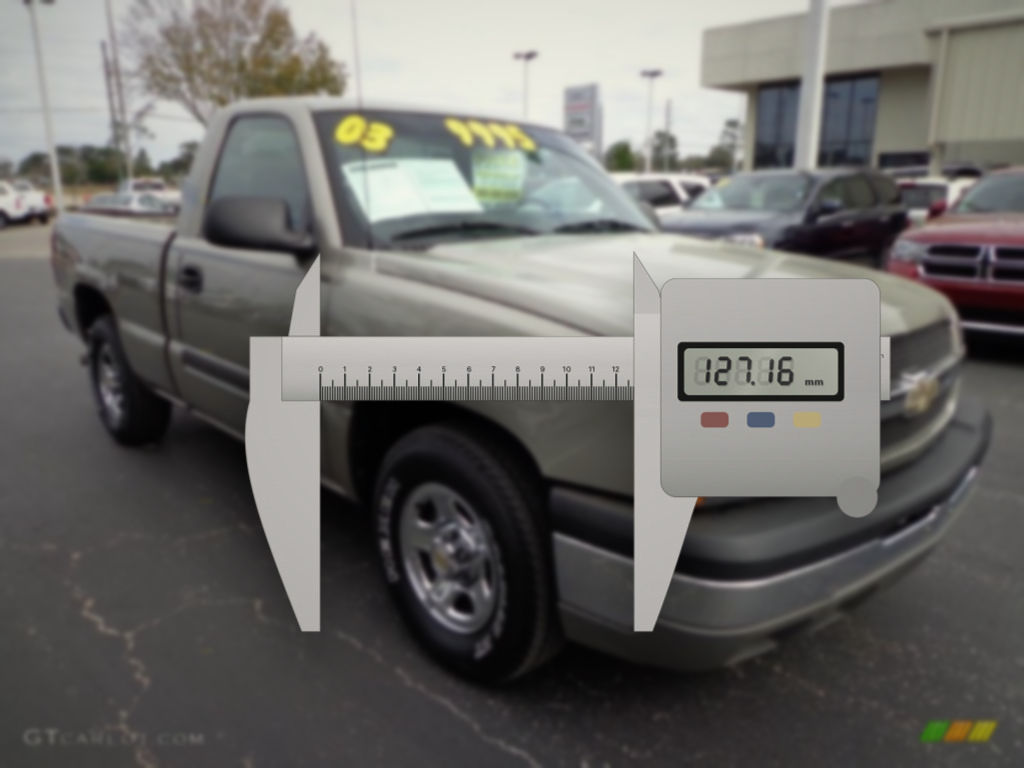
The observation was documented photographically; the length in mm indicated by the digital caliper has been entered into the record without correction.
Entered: 127.16 mm
